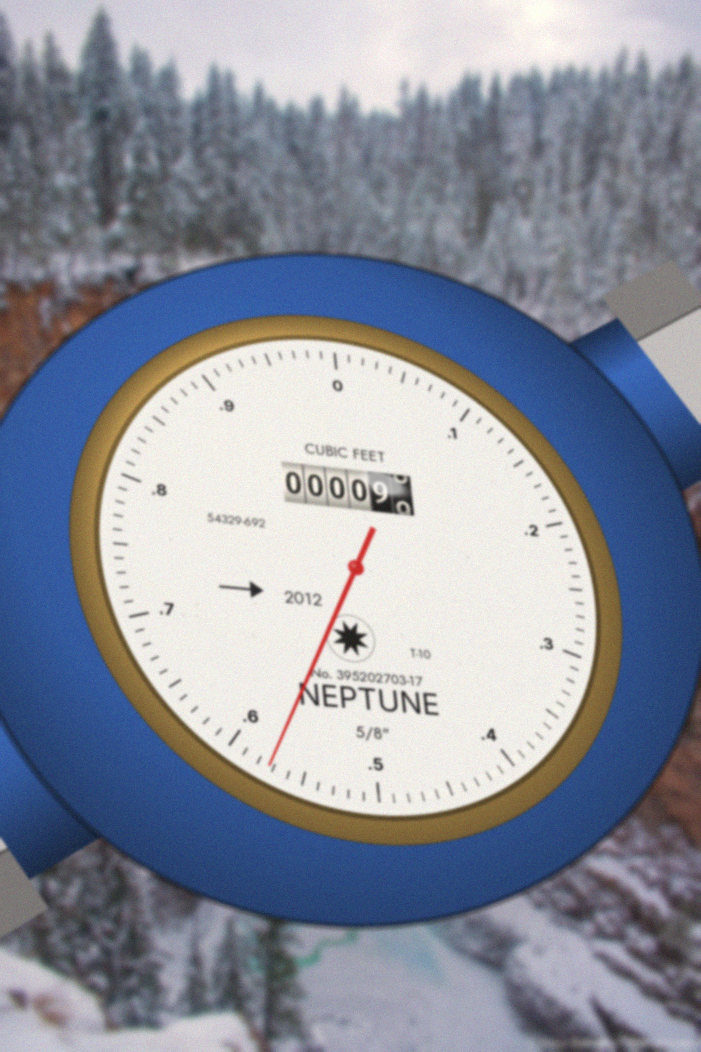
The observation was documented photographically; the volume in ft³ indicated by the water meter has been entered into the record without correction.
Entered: 98.57 ft³
